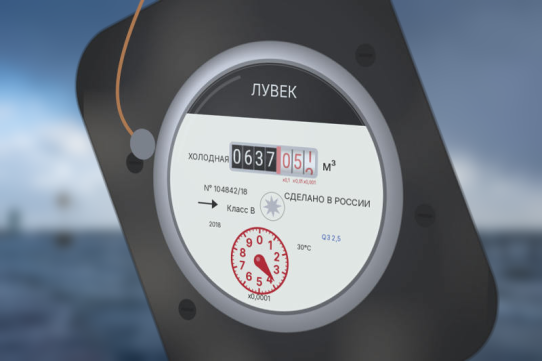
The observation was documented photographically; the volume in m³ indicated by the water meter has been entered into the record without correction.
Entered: 637.0513 m³
